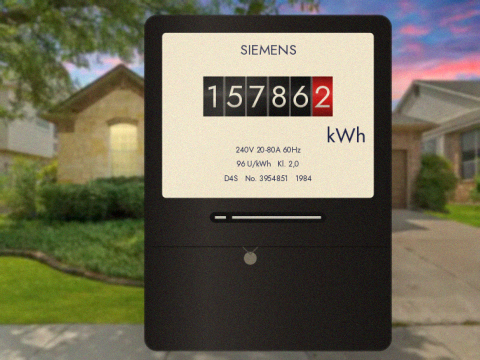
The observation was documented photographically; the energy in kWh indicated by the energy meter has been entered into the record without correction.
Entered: 15786.2 kWh
